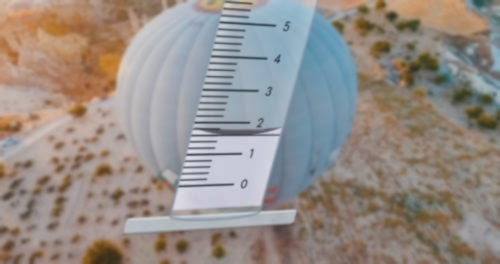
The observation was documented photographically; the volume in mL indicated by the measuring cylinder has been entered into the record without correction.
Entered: 1.6 mL
